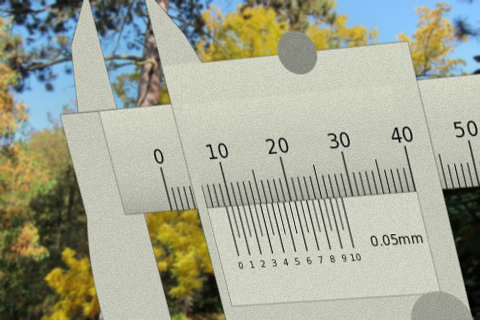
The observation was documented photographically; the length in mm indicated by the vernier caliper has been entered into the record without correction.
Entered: 9.2 mm
